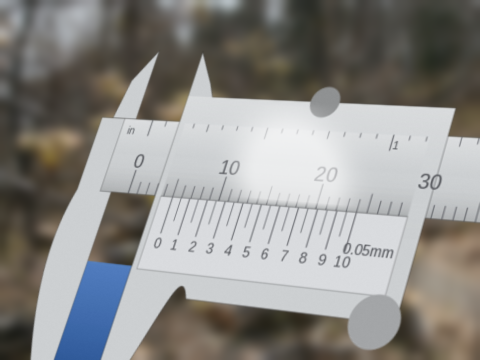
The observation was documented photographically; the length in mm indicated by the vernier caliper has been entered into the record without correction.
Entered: 5.0 mm
